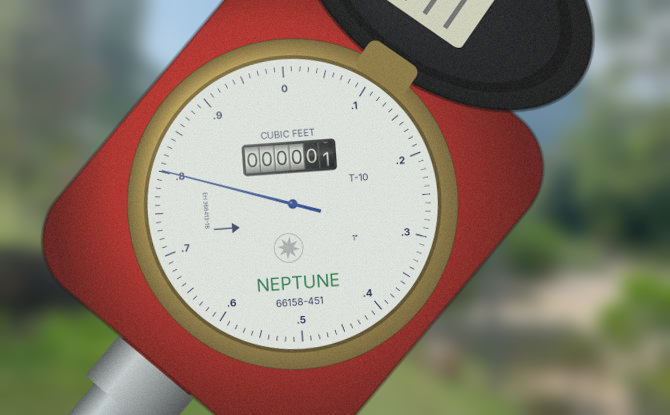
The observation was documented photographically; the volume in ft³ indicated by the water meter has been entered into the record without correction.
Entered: 0.80 ft³
